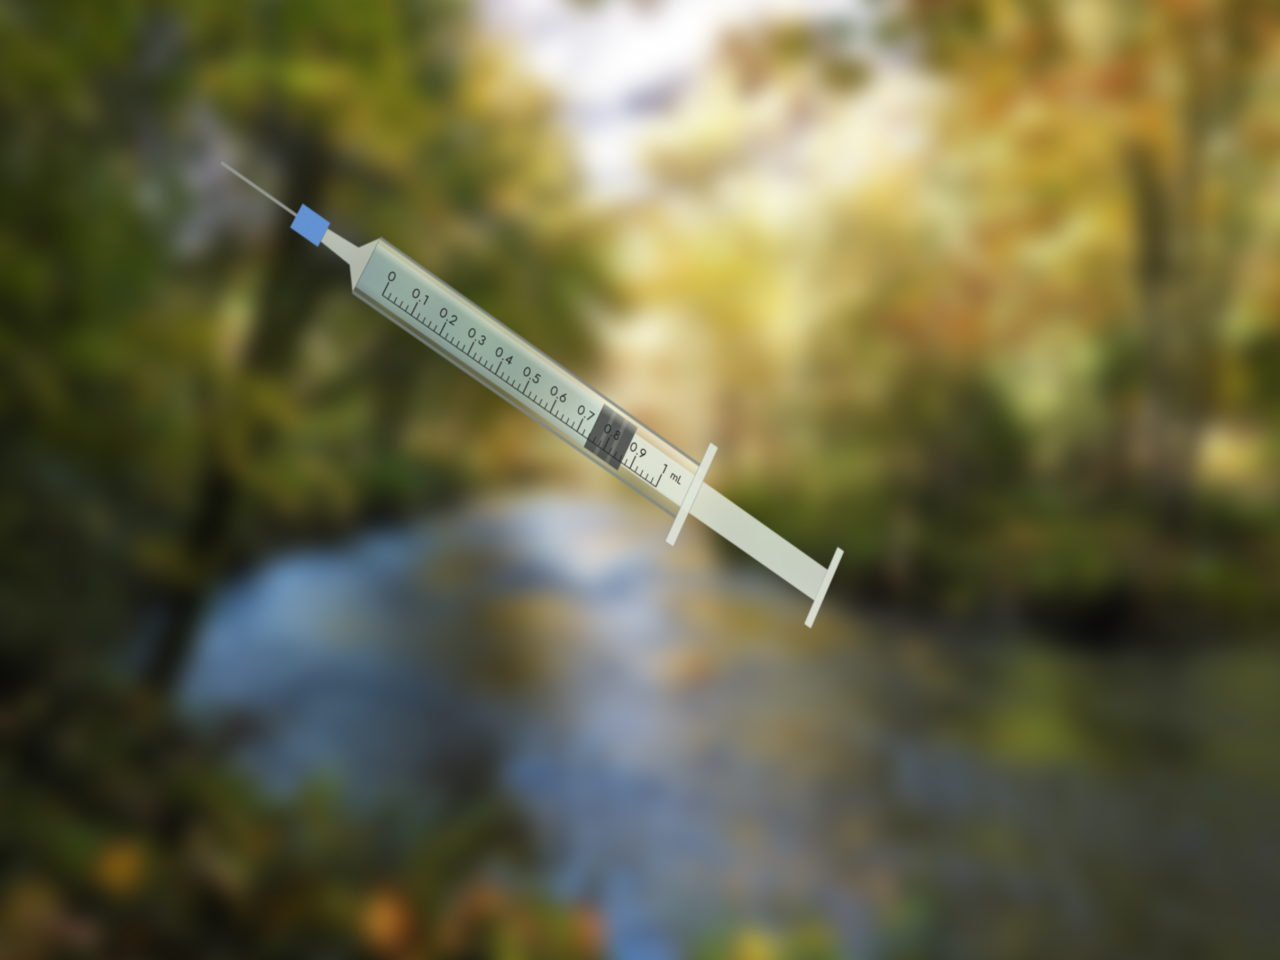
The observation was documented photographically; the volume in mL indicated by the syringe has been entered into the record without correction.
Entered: 0.74 mL
